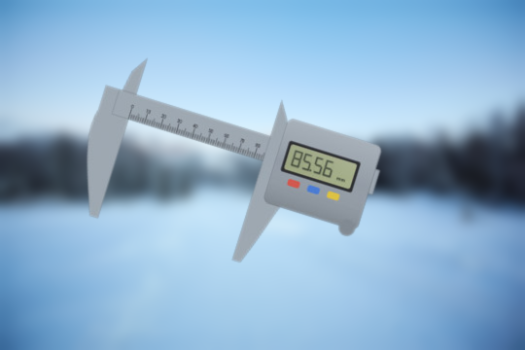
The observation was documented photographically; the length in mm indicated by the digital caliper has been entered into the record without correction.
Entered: 85.56 mm
